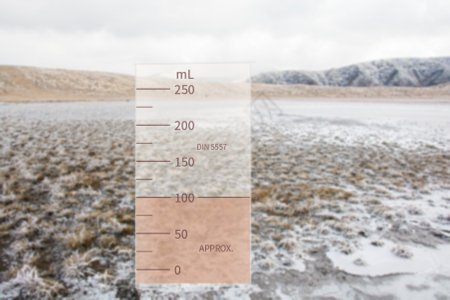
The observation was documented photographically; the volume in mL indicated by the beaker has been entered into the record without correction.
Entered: 100 mL
